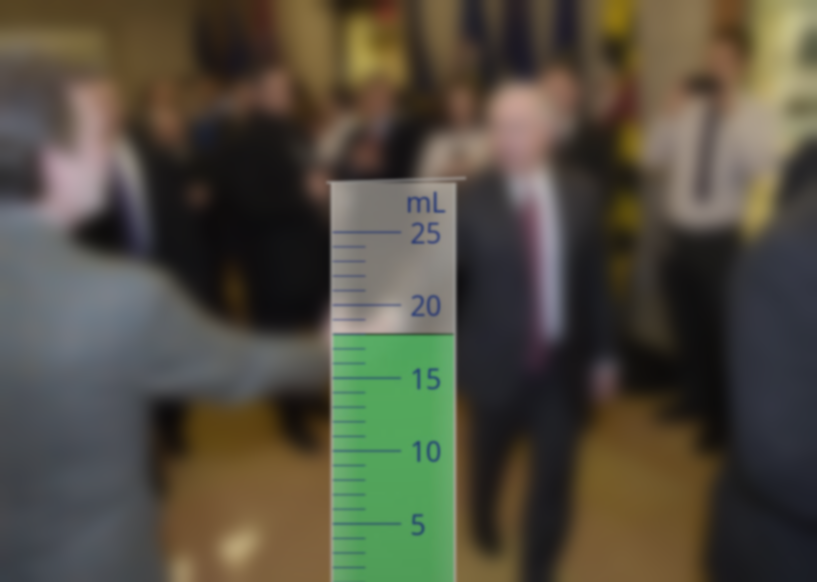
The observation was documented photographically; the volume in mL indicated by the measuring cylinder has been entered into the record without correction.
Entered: 18 mL
